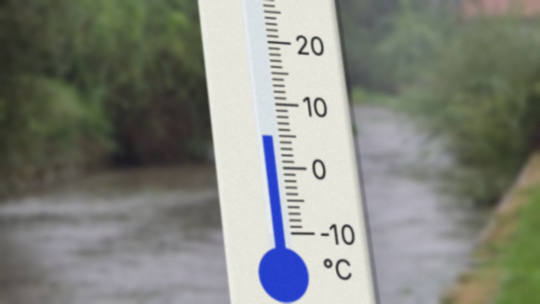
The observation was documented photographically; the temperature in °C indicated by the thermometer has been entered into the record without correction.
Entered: 5 °C
